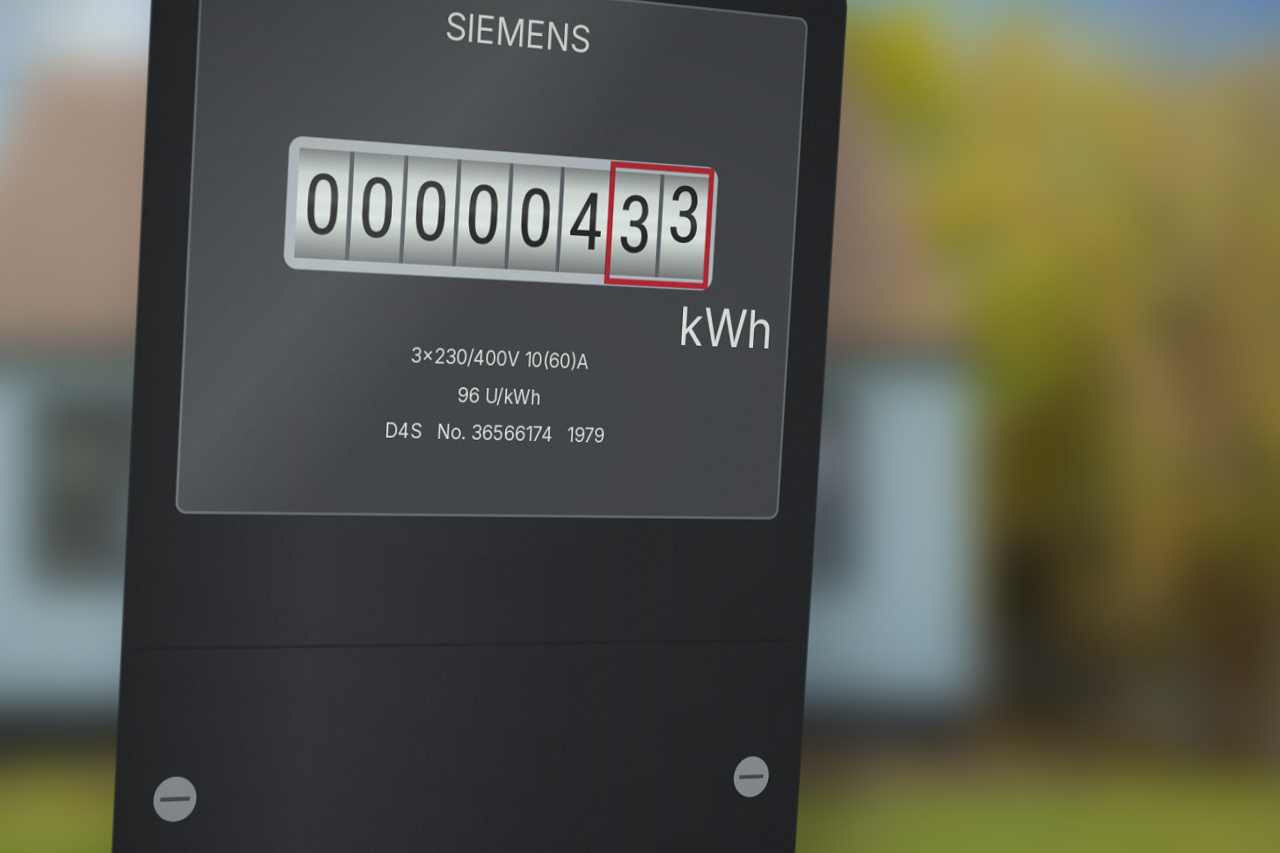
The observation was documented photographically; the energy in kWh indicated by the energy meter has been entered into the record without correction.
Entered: 4.33 kWh
